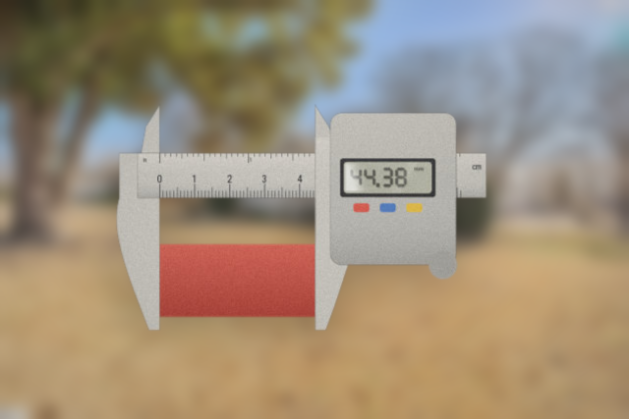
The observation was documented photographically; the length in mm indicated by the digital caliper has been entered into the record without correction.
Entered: 44.38 mm
